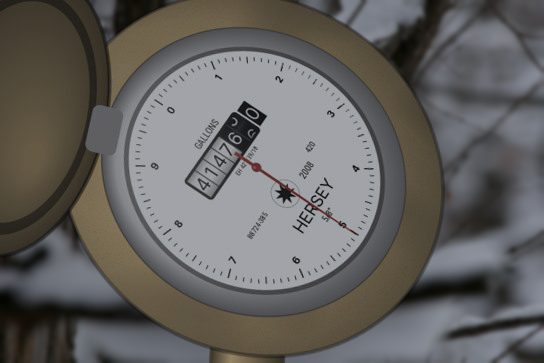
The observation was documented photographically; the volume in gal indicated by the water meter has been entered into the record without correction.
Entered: 4147655.0 gal
